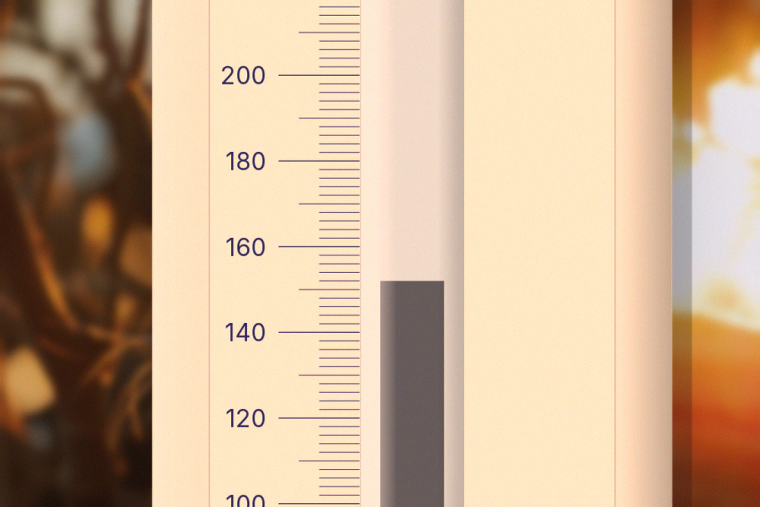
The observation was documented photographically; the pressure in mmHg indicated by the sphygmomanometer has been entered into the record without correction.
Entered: 152 mmHg
